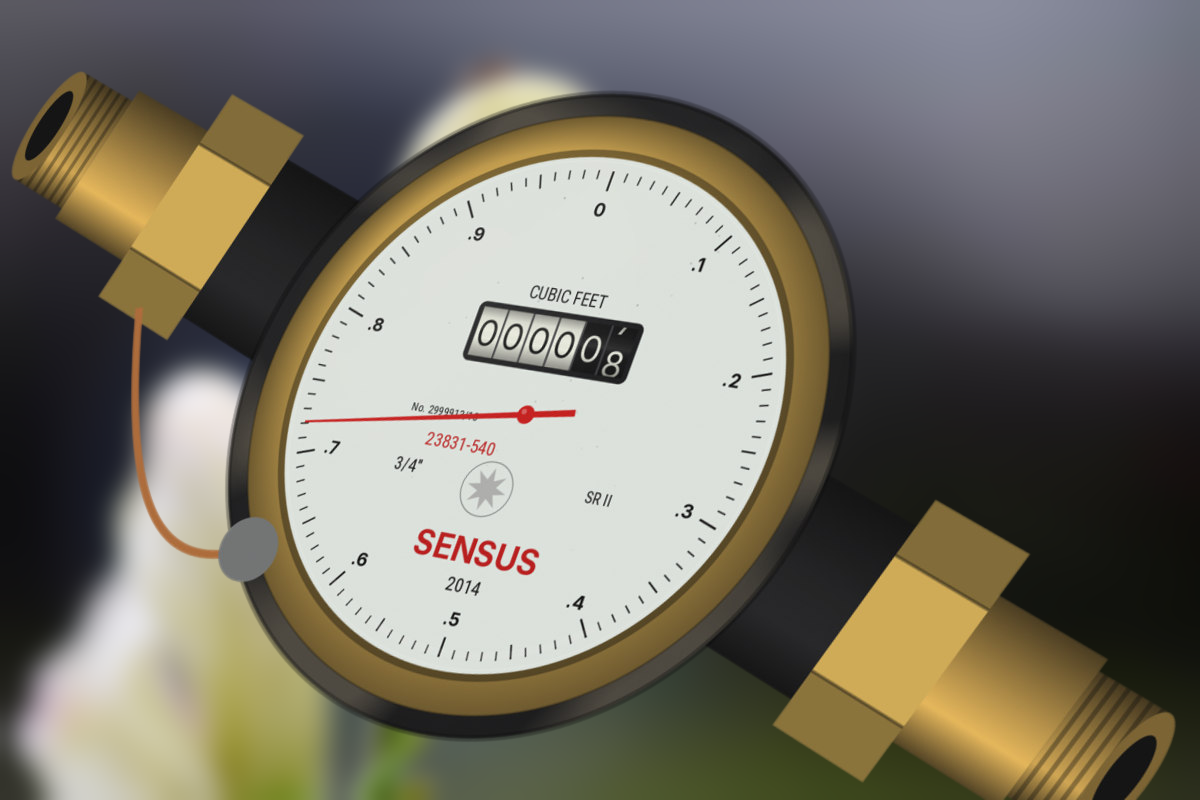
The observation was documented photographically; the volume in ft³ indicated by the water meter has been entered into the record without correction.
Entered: 7.72 ft³
